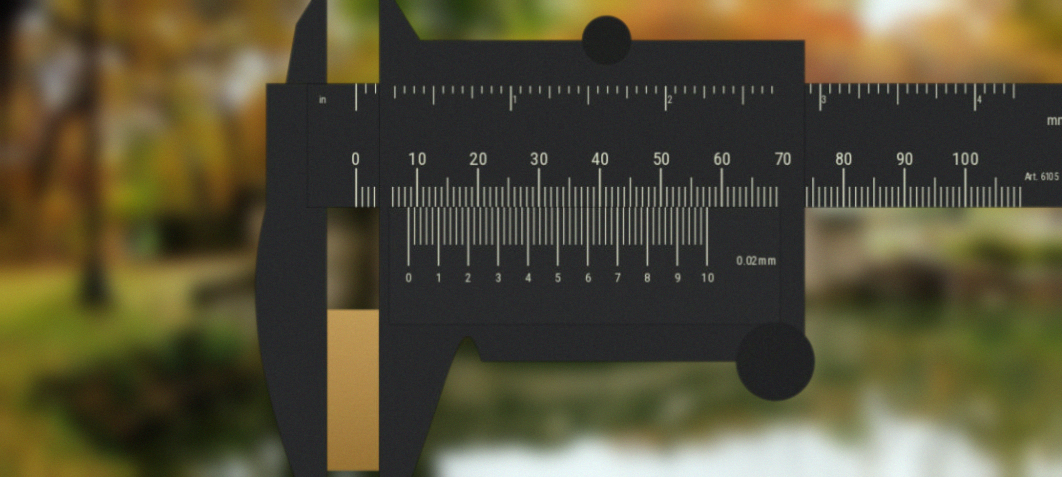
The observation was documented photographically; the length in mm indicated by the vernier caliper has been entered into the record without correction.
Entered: 8.6 mm
